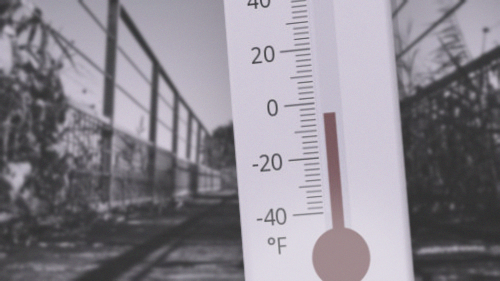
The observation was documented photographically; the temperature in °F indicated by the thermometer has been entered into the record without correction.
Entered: -4 °F
